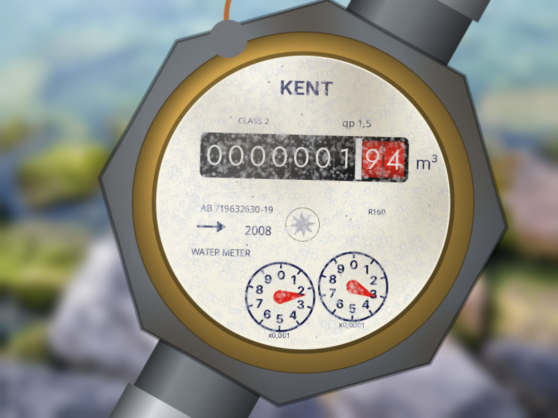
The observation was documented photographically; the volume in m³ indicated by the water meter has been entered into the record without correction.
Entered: 1.9423 m³
